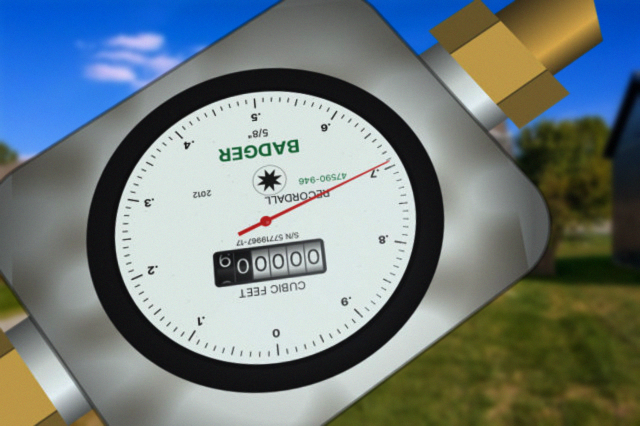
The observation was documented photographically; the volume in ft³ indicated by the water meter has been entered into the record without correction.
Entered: 8.69 ft³
